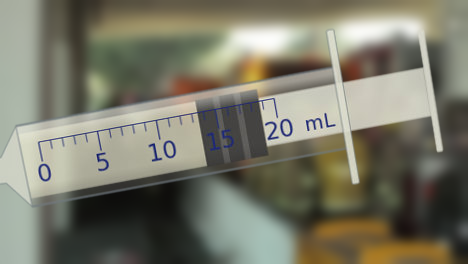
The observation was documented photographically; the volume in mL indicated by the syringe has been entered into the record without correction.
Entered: 13.5 mL
